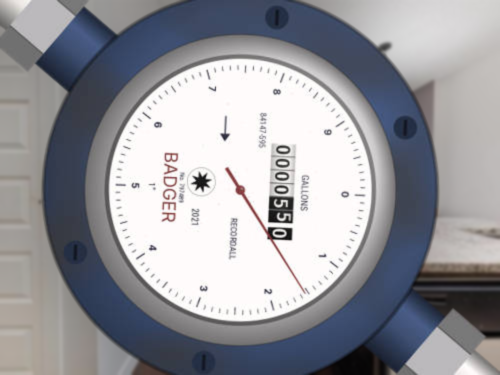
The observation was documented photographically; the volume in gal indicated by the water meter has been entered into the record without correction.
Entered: 551.5 gal
